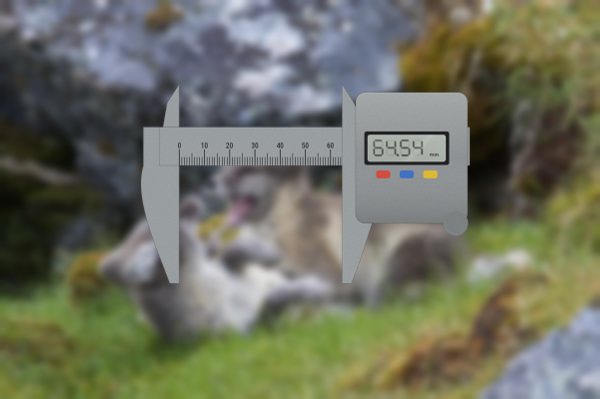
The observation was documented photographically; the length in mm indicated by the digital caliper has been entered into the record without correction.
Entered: 64.54 mm
